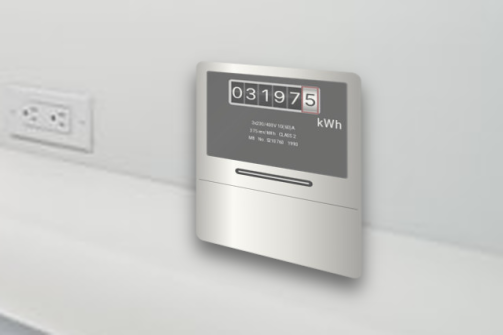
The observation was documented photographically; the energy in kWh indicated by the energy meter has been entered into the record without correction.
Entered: 3197.5 kWh
